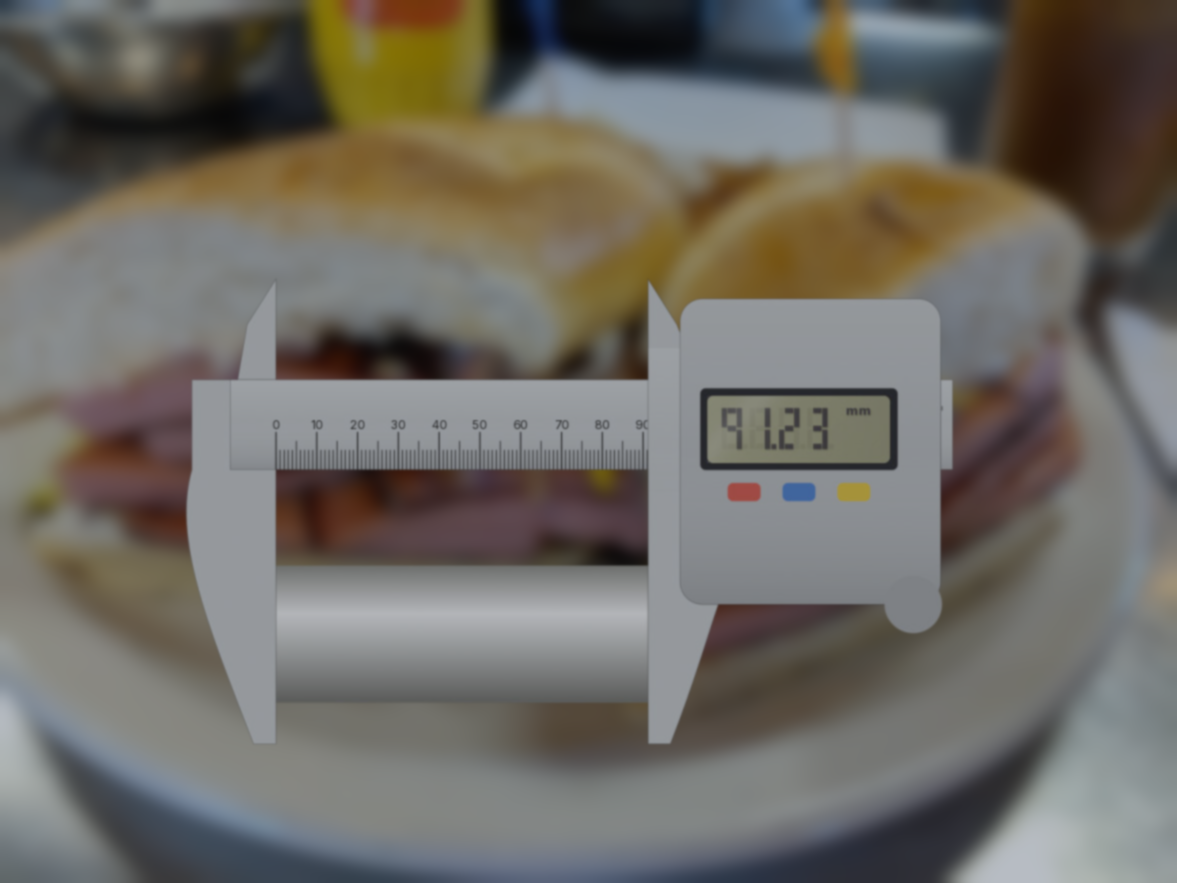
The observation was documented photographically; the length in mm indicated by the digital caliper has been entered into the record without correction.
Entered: 91.23 mm
